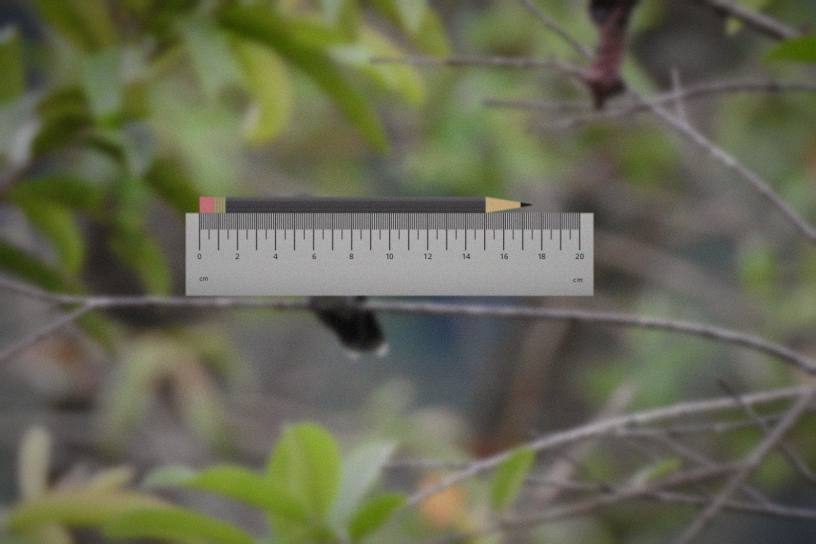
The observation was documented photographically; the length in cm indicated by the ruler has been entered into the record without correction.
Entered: 17.5 cm
